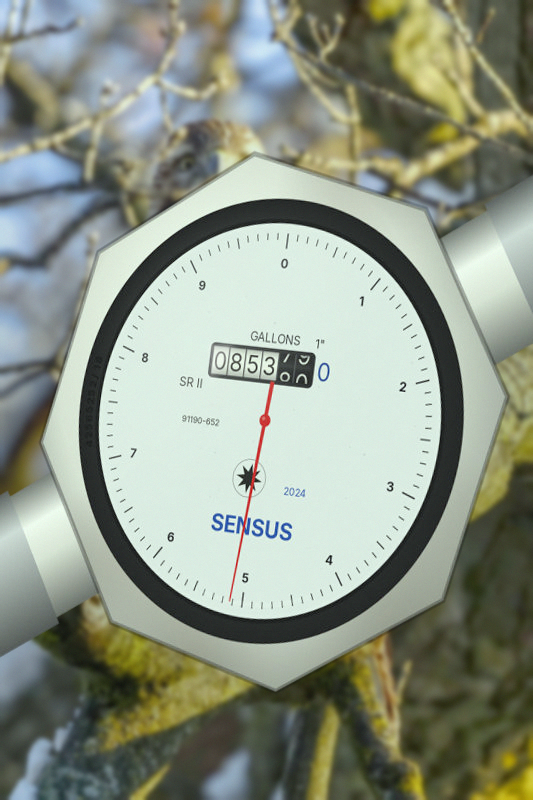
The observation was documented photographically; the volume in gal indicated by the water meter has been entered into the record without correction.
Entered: 853795.1 gal
